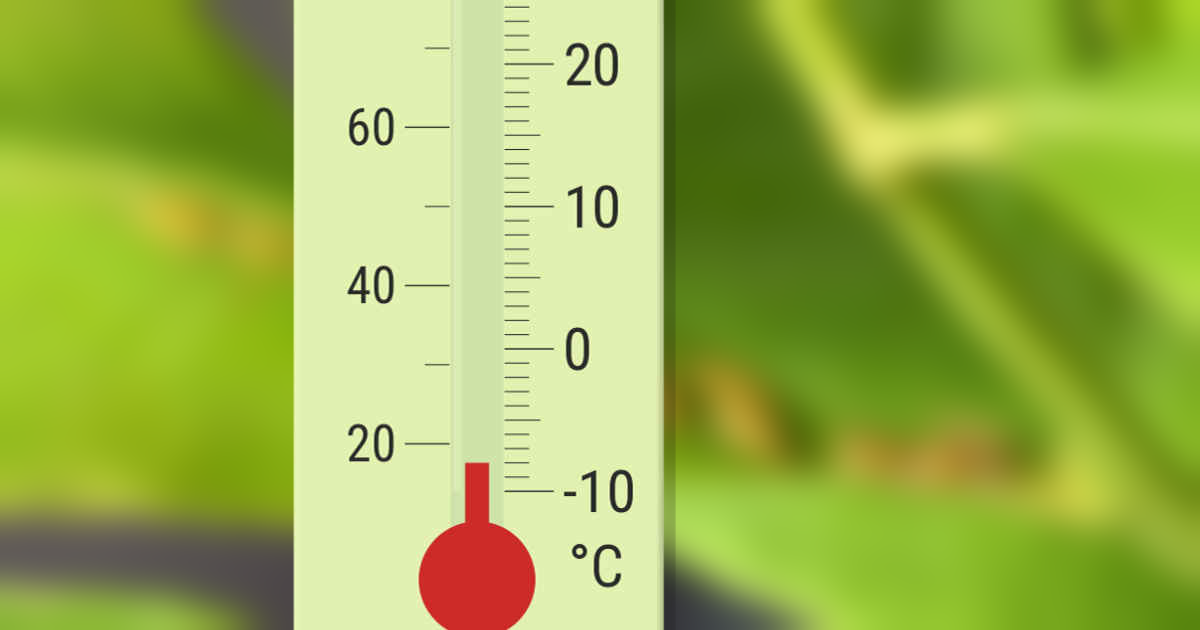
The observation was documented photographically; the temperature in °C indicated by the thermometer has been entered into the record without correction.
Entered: -8 °C
